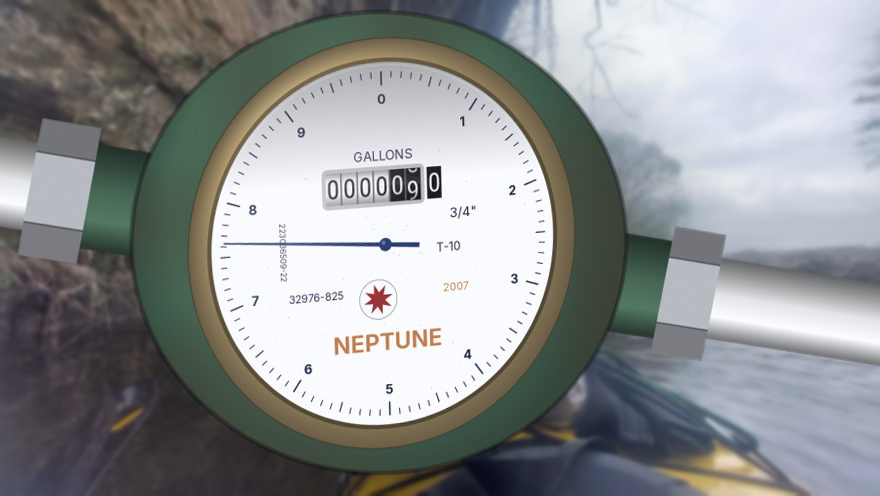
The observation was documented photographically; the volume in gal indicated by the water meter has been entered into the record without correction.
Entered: 87.6 gal
